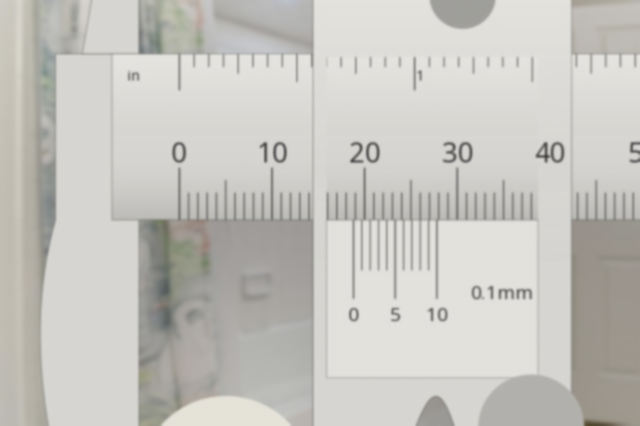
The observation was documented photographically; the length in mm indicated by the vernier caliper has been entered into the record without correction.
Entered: 18.8 mm
